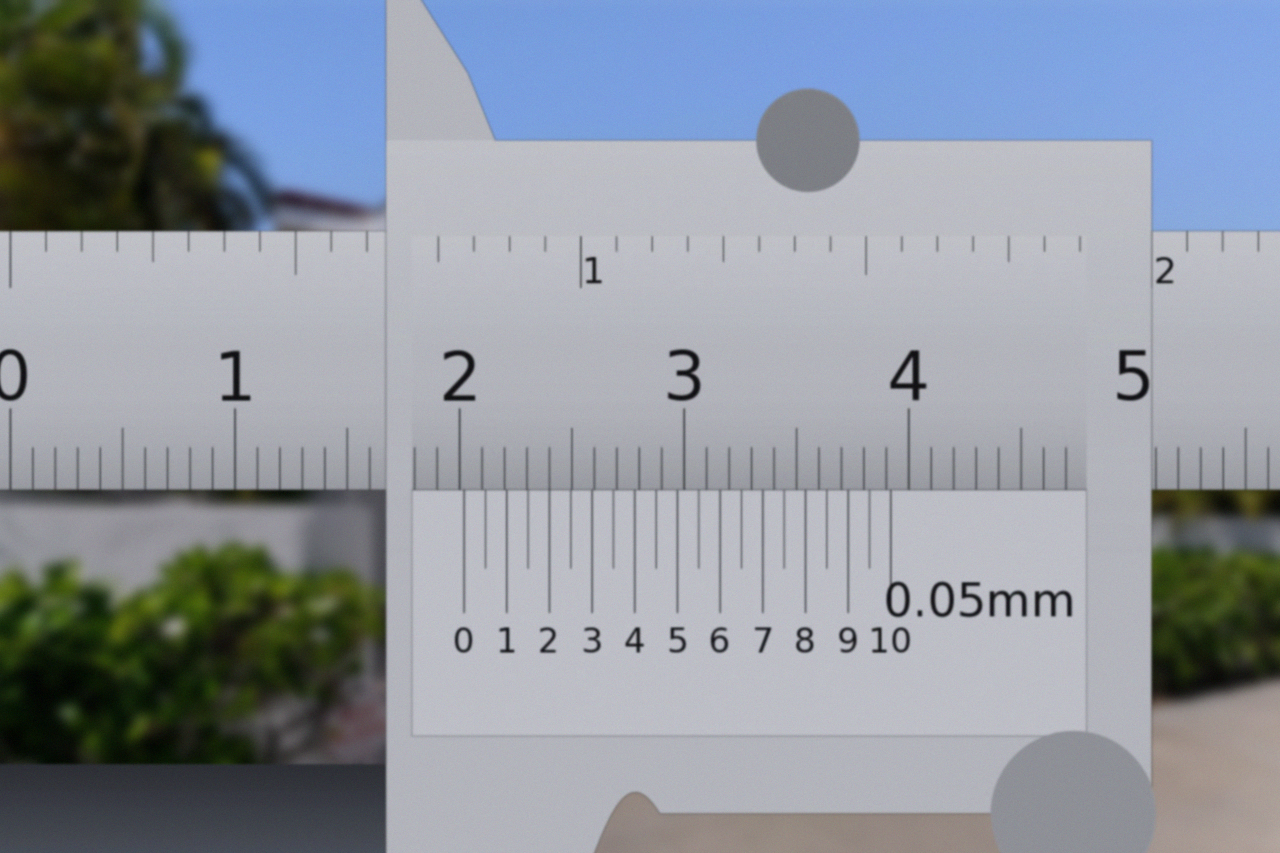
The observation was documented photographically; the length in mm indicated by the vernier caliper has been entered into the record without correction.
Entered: 20.2 mm
